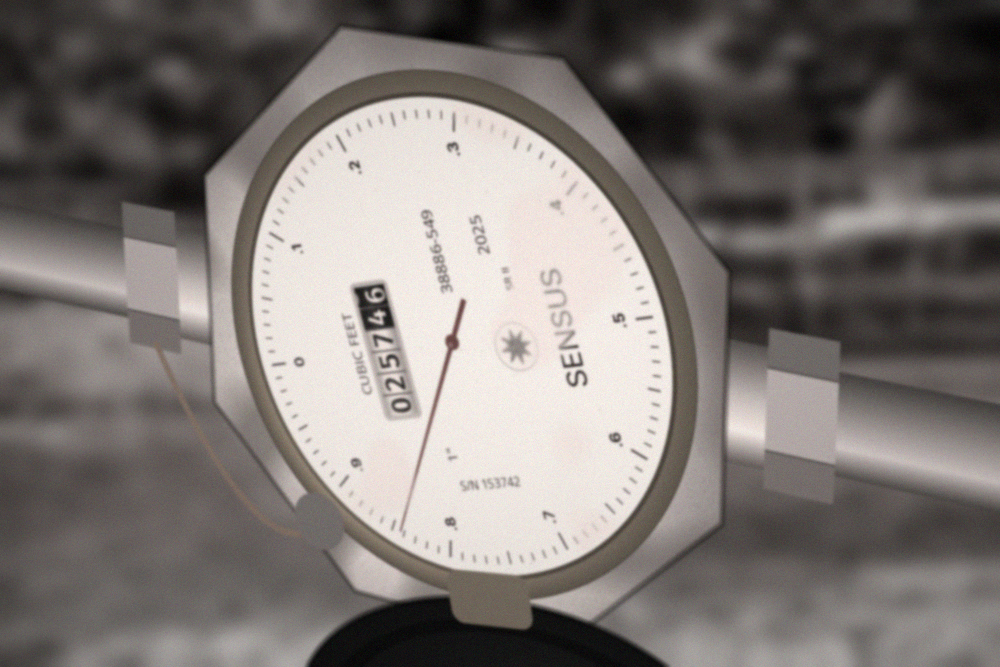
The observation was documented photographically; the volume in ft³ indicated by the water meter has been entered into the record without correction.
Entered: 25745.84 ft³
